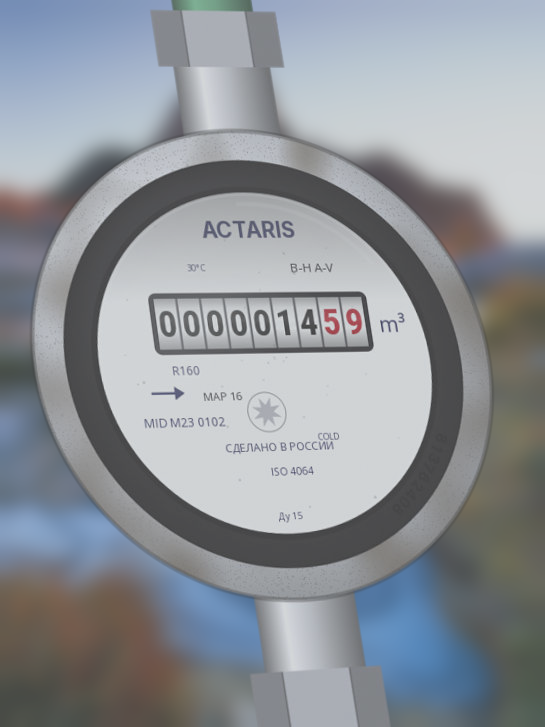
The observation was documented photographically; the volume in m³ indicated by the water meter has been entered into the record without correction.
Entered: 14.59 m³
